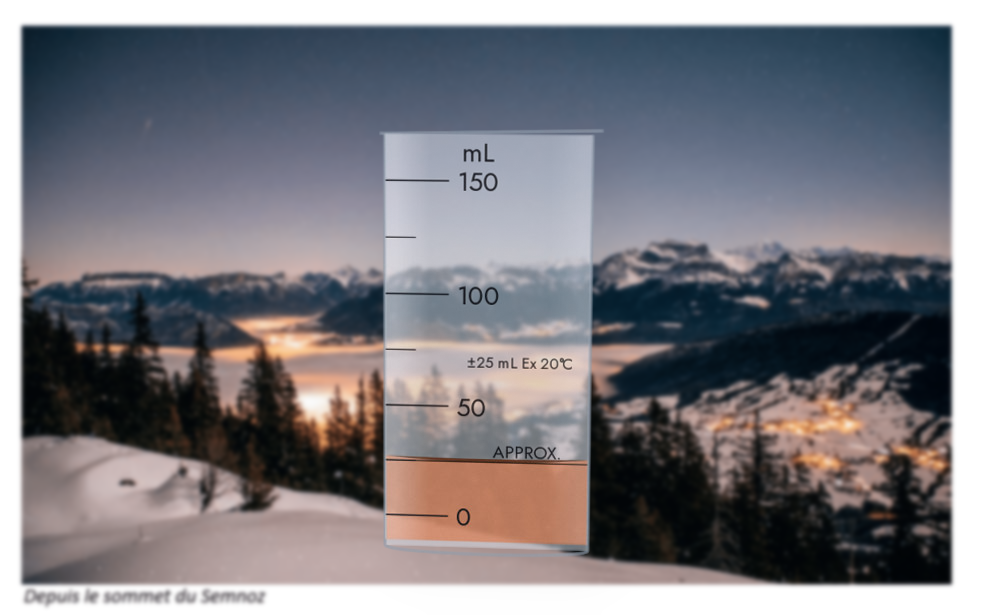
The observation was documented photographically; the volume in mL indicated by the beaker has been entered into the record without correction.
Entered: 25 mL
